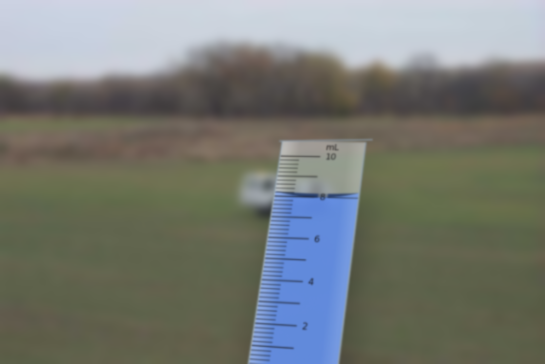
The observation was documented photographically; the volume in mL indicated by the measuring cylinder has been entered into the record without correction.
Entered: 8 mL
